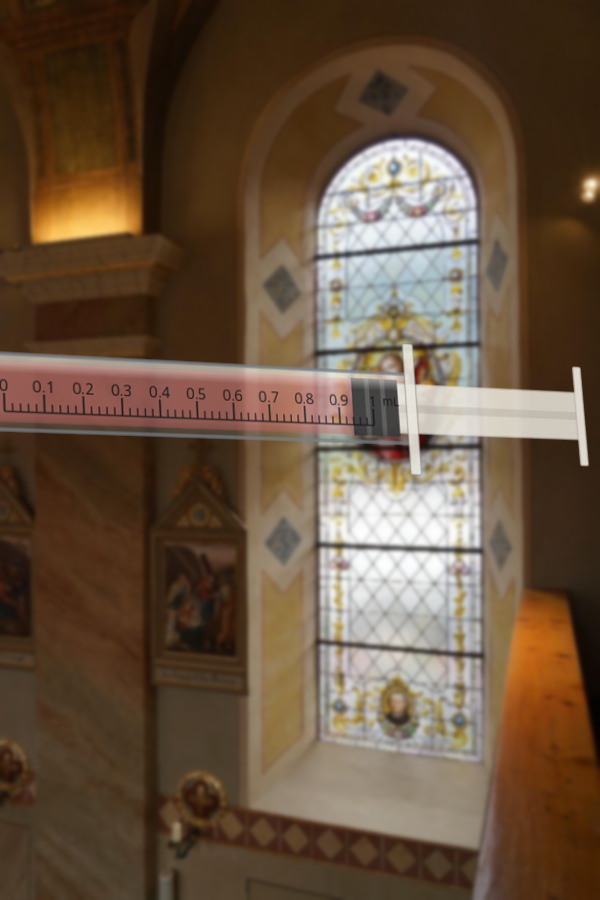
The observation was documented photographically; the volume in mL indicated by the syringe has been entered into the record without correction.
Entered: 0.94 mL
